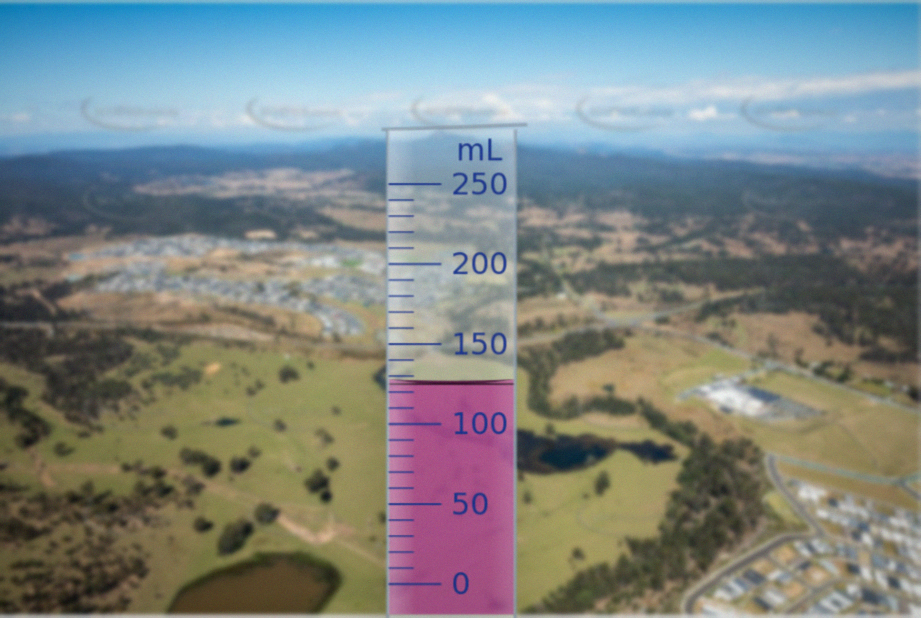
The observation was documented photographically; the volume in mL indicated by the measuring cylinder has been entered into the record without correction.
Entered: 125 mL
